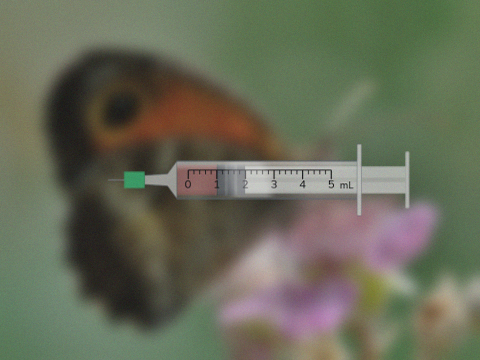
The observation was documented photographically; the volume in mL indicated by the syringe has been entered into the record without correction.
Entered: 1 mL
